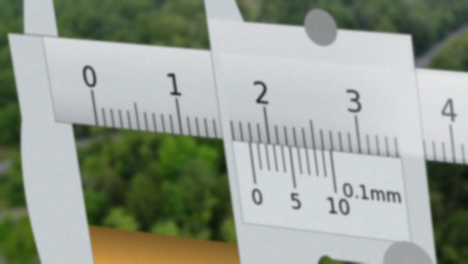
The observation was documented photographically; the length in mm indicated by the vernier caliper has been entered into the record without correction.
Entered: 17.8 mm
